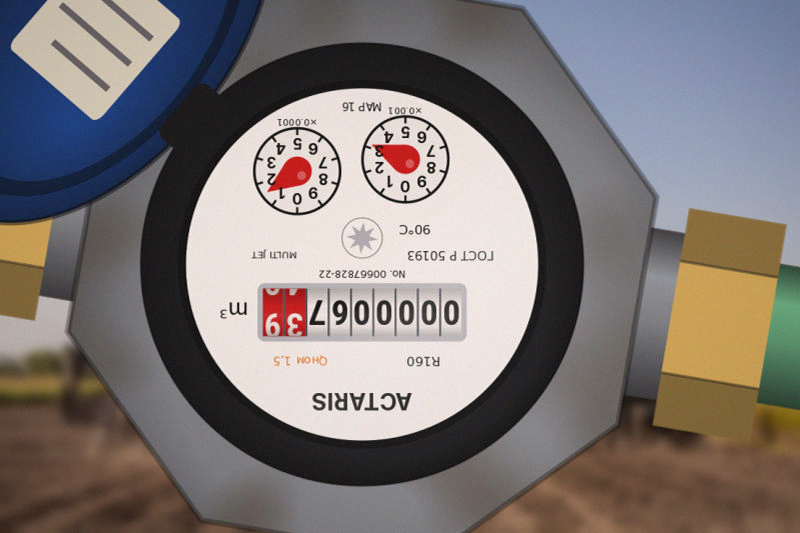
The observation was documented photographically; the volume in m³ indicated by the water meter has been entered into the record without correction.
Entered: 67.3931 m³
